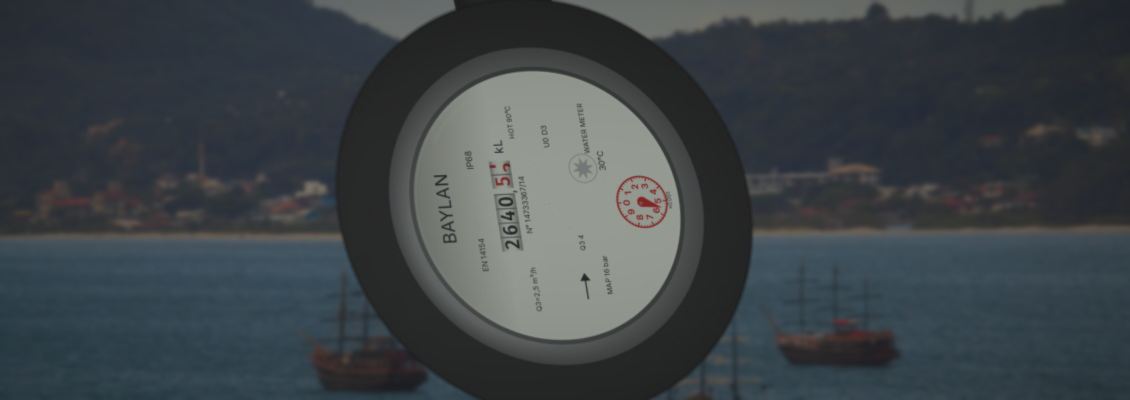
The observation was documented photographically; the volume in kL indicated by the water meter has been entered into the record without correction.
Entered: 2640.515 kL
